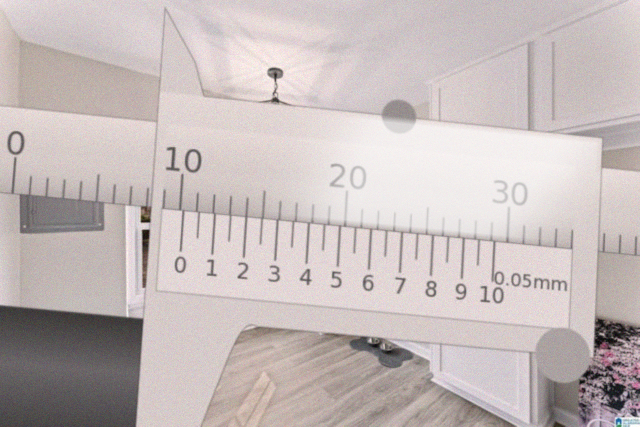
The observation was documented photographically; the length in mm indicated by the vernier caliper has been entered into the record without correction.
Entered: 10.2 mm
